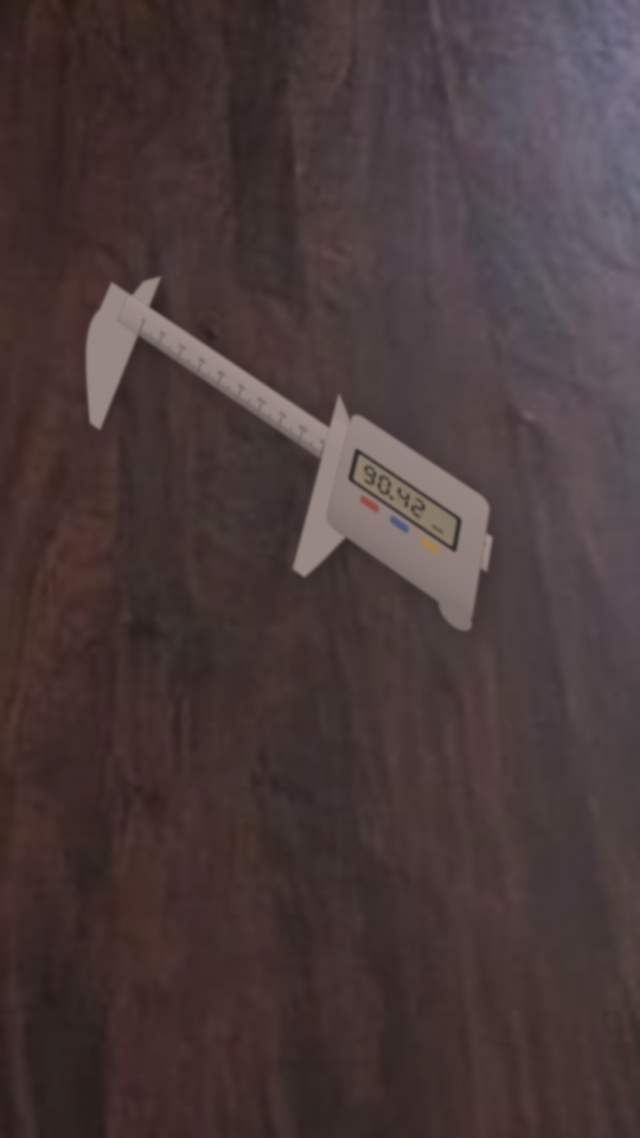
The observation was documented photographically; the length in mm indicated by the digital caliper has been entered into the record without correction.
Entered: 90.42 mm
